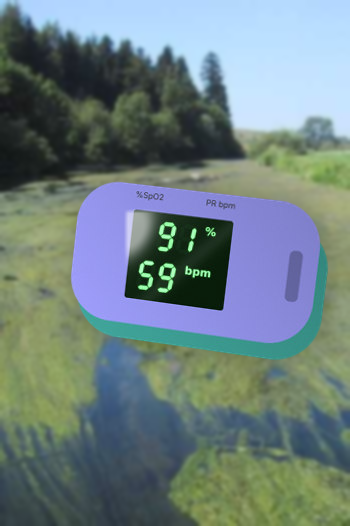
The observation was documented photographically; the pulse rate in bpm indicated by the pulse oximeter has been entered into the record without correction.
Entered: 59 bpm
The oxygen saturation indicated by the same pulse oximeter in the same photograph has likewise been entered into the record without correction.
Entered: 91 %
